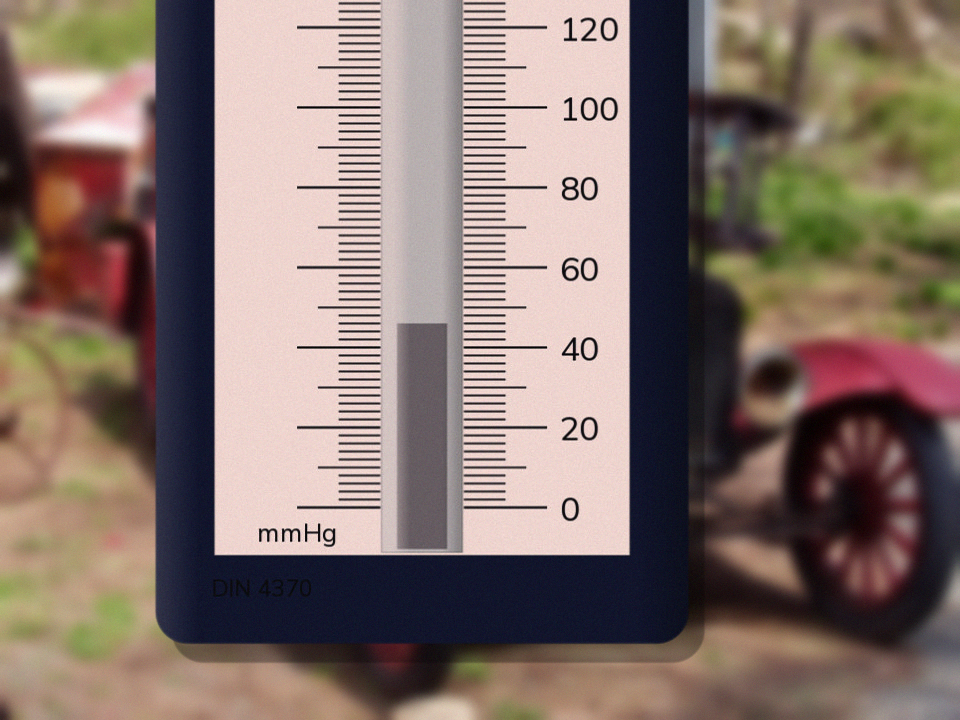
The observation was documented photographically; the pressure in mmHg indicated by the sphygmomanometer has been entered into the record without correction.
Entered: 46 mmHg
